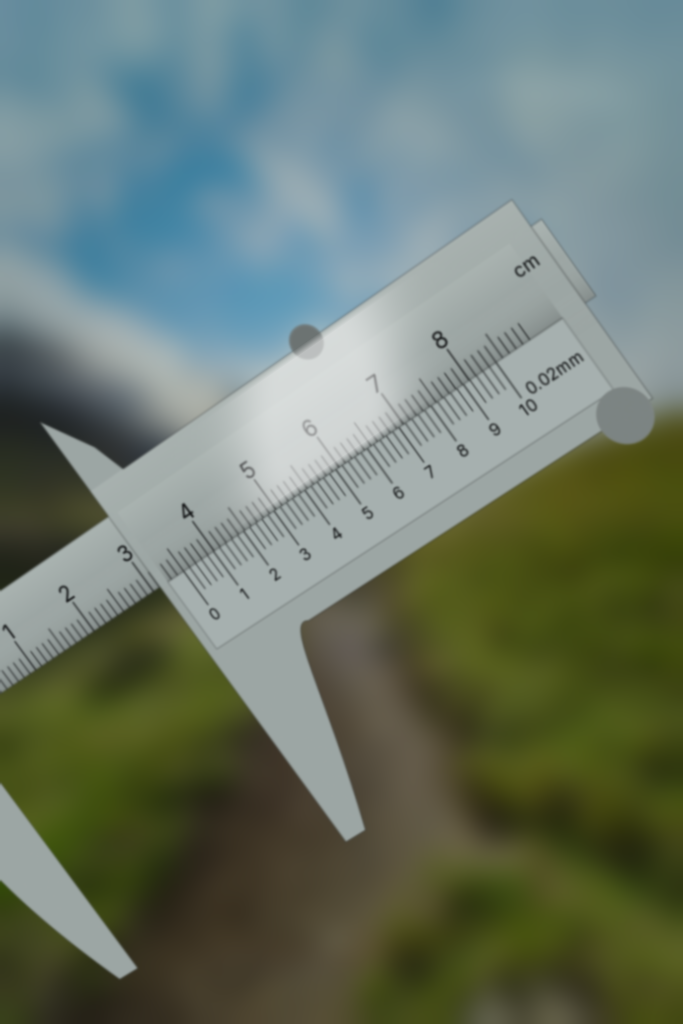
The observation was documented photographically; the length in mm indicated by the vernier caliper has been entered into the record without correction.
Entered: 35.0 mm
